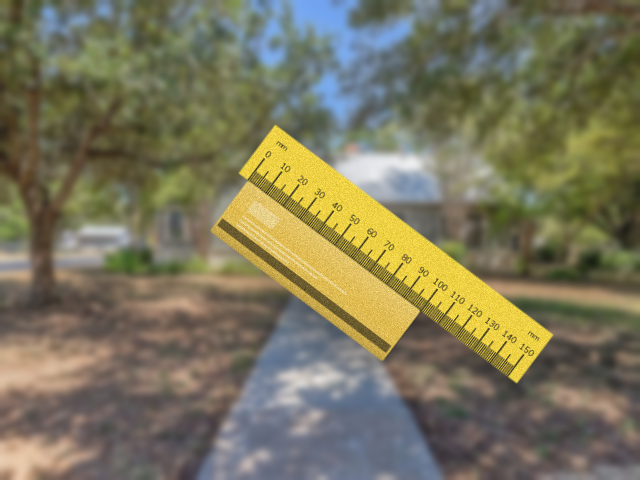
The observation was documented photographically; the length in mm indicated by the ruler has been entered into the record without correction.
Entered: 100 mm
